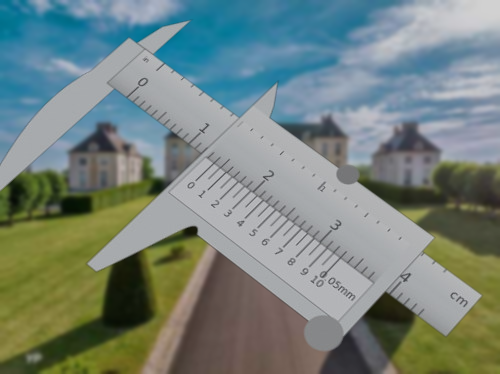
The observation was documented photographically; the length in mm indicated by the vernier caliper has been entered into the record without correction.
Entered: 14.0 mm
